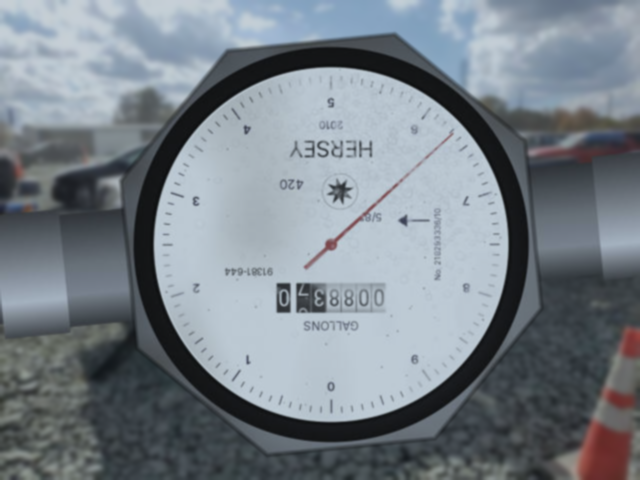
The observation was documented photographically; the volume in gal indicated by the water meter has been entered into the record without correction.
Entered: 88366.3 gal
